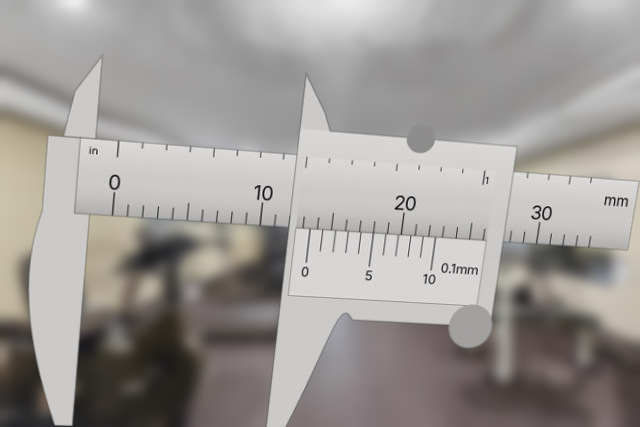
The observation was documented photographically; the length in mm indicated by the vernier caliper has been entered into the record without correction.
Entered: 13.5 mm
